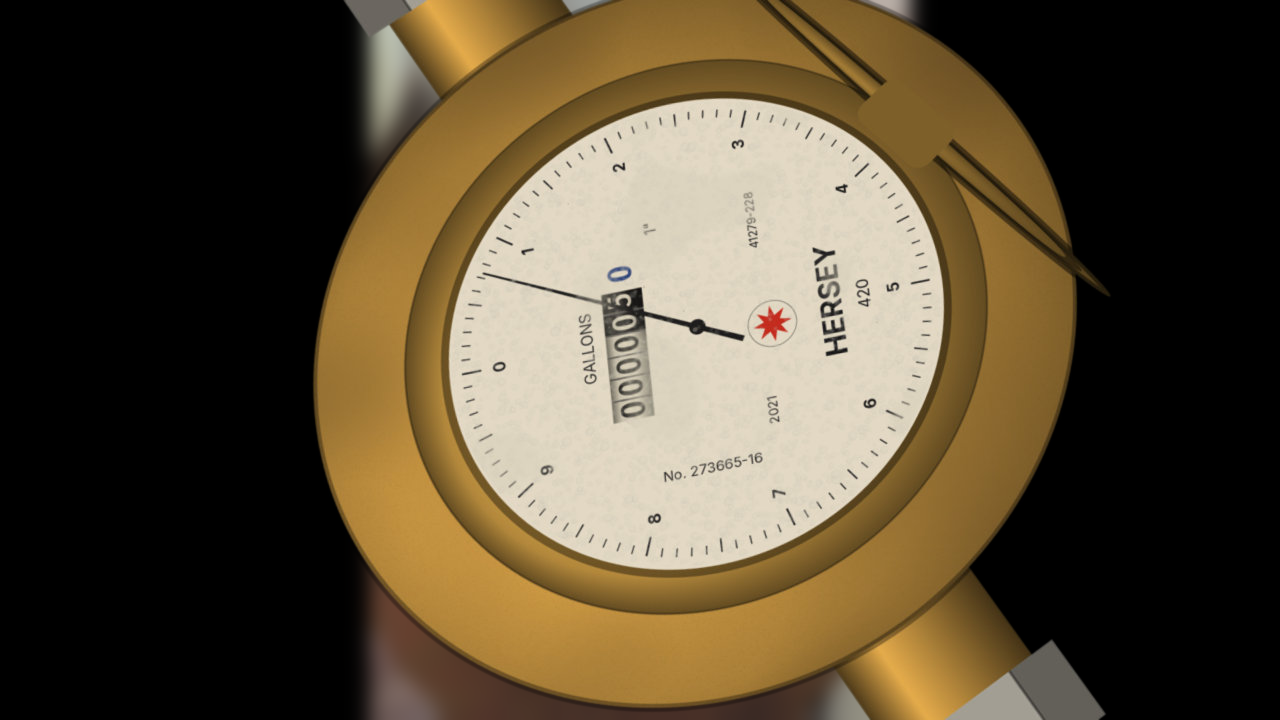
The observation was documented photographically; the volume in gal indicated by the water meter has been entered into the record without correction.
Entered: 50.7 gal
